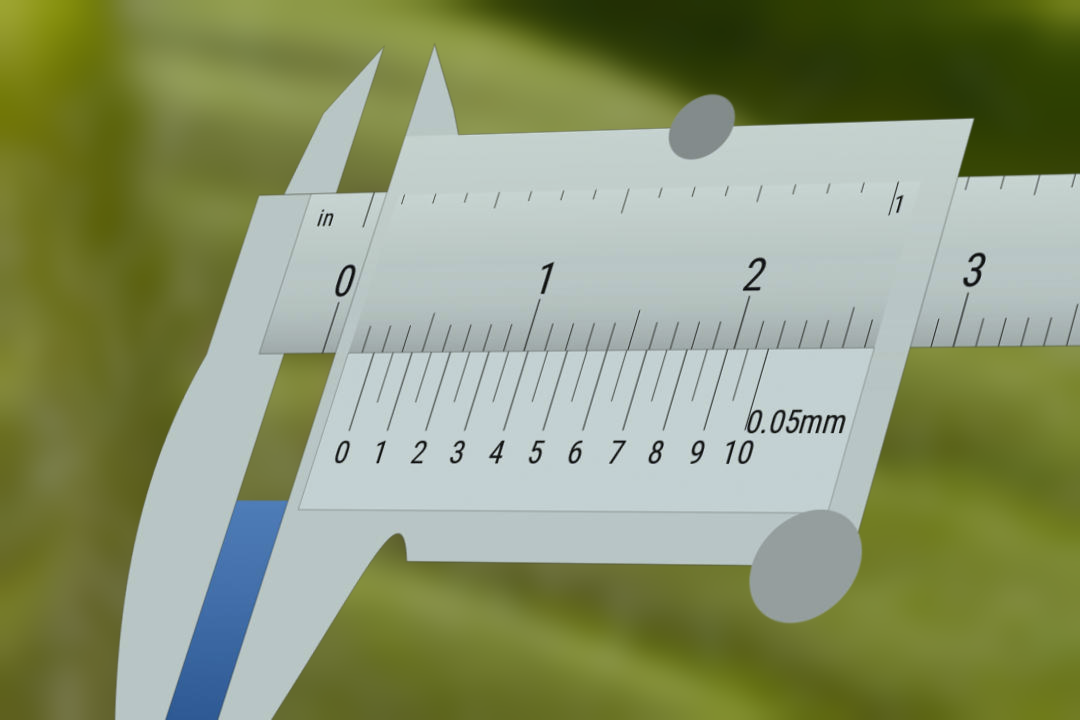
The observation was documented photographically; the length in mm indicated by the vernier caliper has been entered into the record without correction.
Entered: 2.6 mm
